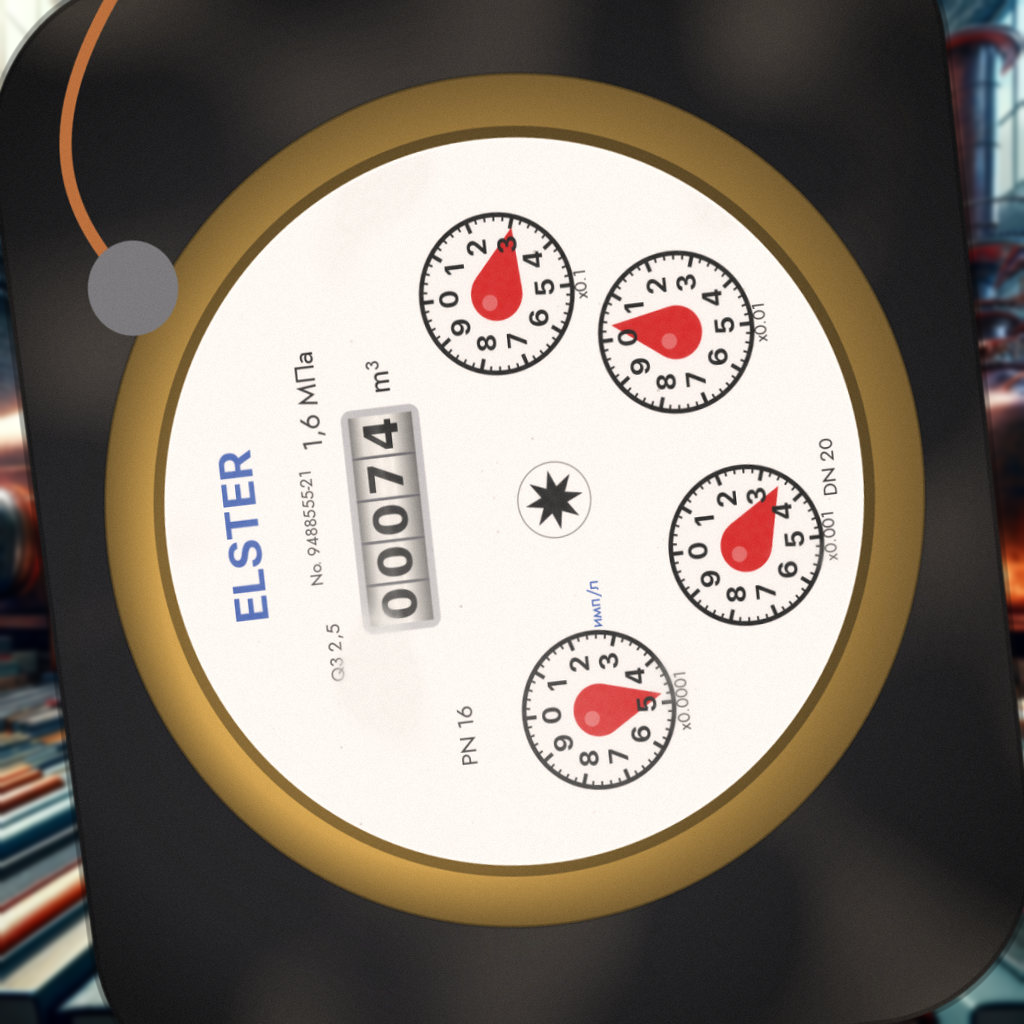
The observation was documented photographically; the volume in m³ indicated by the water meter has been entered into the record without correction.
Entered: 74.3034 m³
